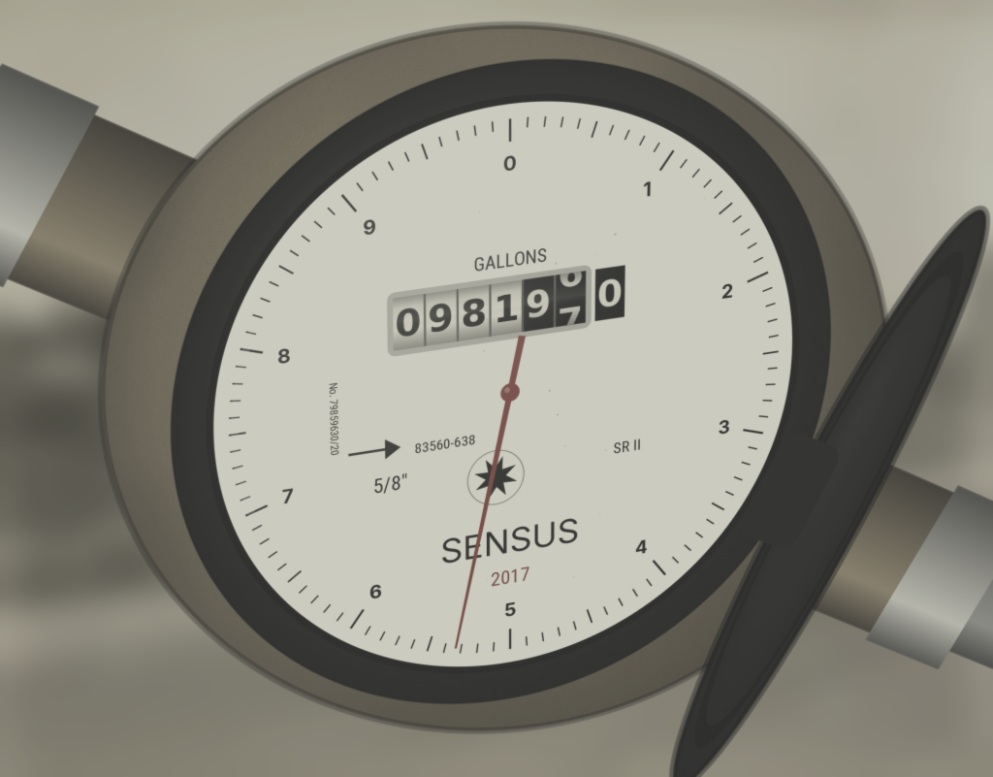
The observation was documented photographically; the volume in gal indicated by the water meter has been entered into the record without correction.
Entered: 981965.3 gal
